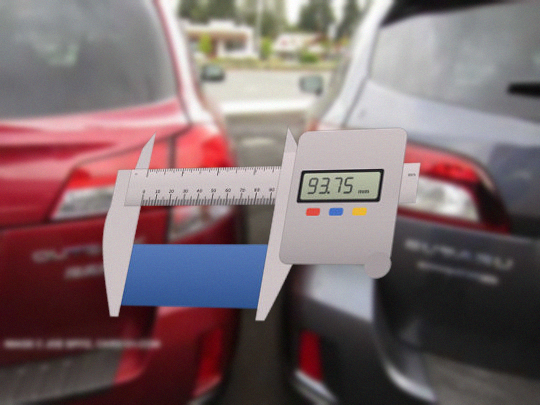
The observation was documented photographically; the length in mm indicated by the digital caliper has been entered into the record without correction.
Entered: 93.75 mm
